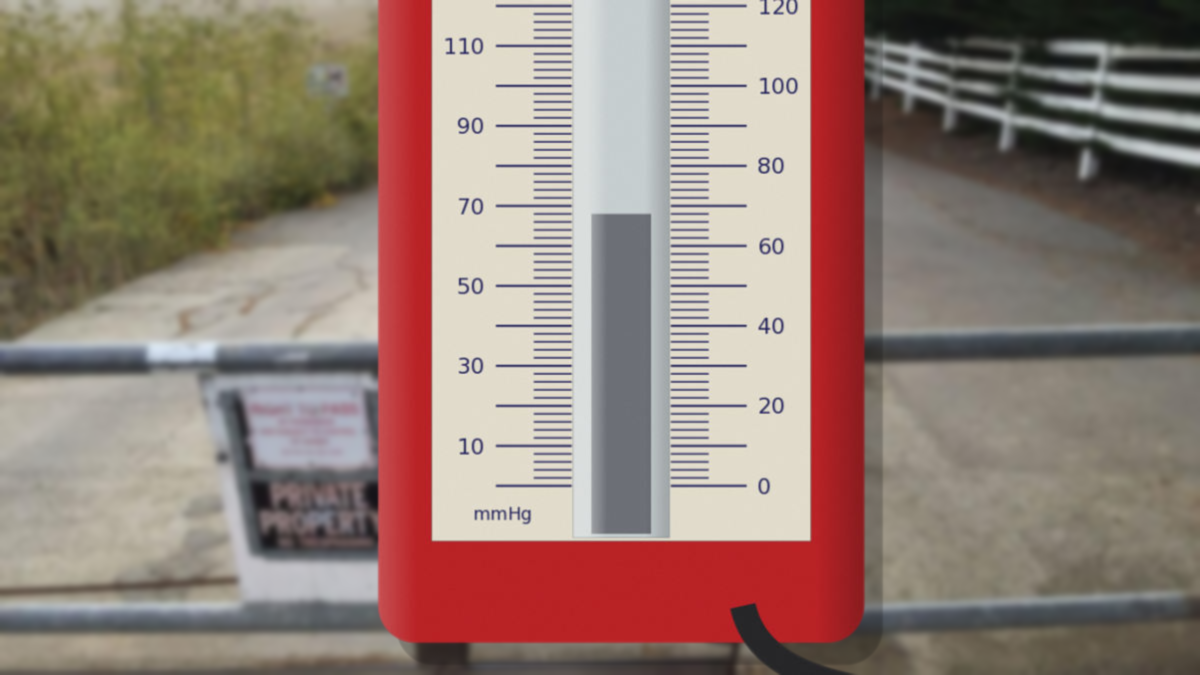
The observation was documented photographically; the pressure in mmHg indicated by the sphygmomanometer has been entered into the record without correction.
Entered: 68 mmHg
